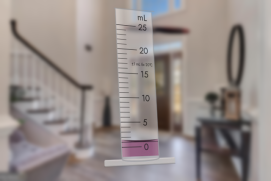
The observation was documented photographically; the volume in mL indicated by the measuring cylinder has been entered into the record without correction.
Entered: 1 mL
